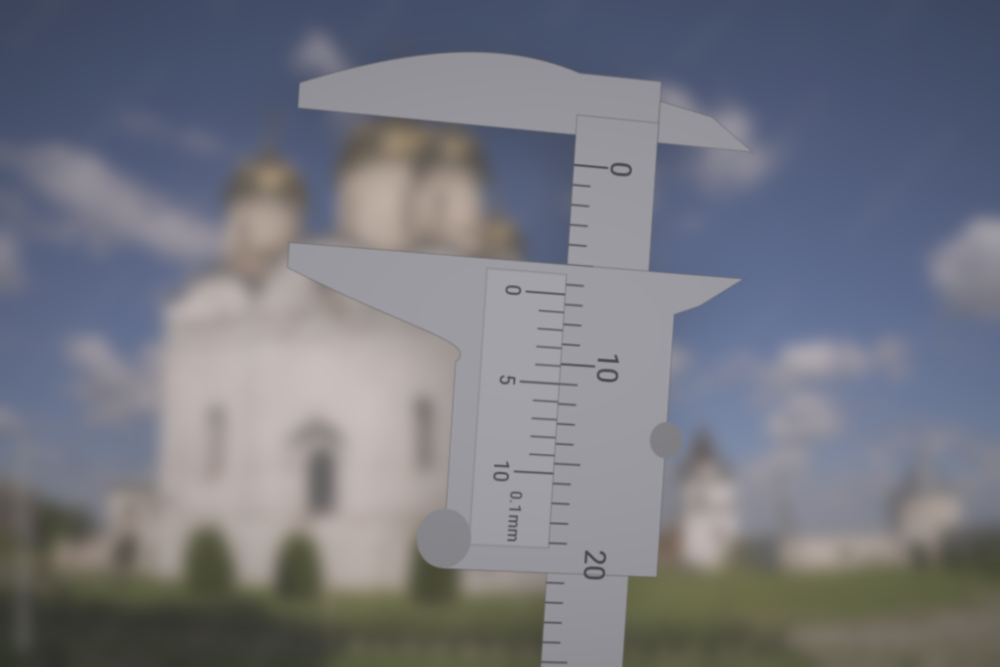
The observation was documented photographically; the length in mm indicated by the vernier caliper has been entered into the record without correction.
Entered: 6.5 mm
